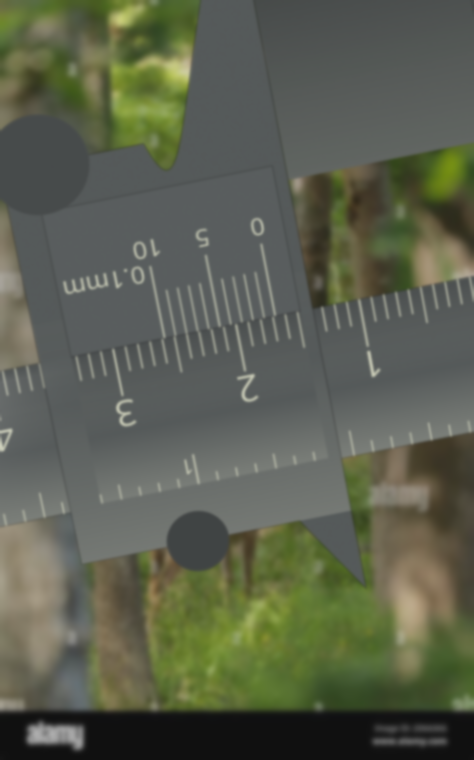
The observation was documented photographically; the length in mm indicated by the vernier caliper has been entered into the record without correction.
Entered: 16.8 mm
